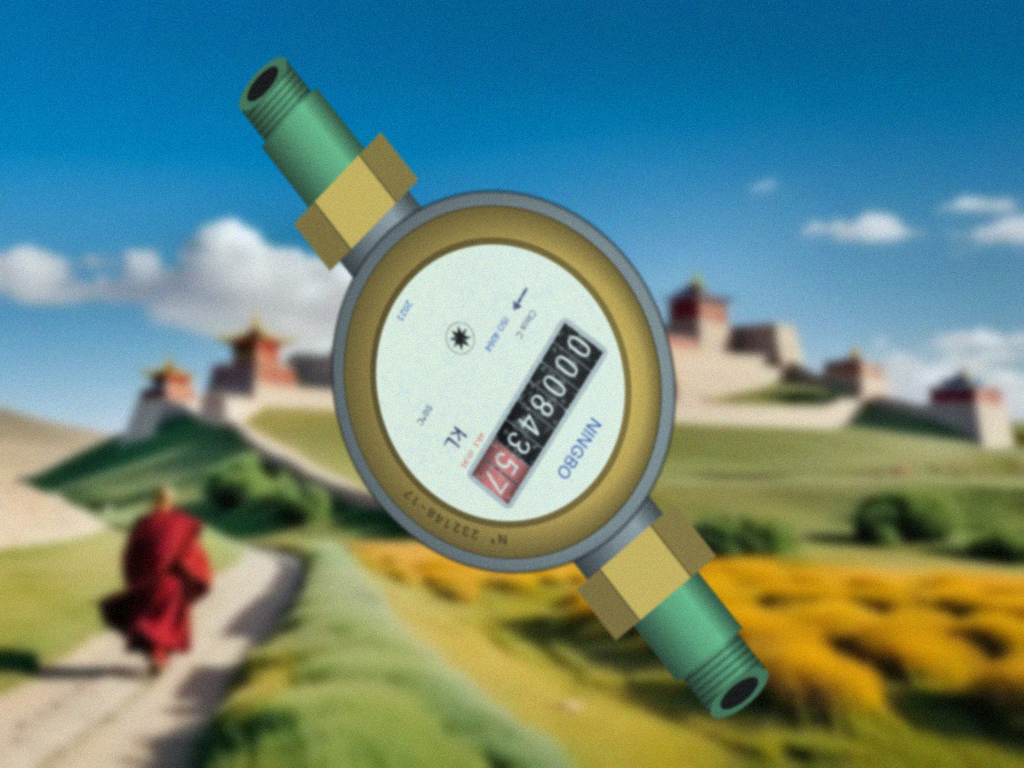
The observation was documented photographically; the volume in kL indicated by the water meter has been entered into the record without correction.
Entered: 843.57 kL
